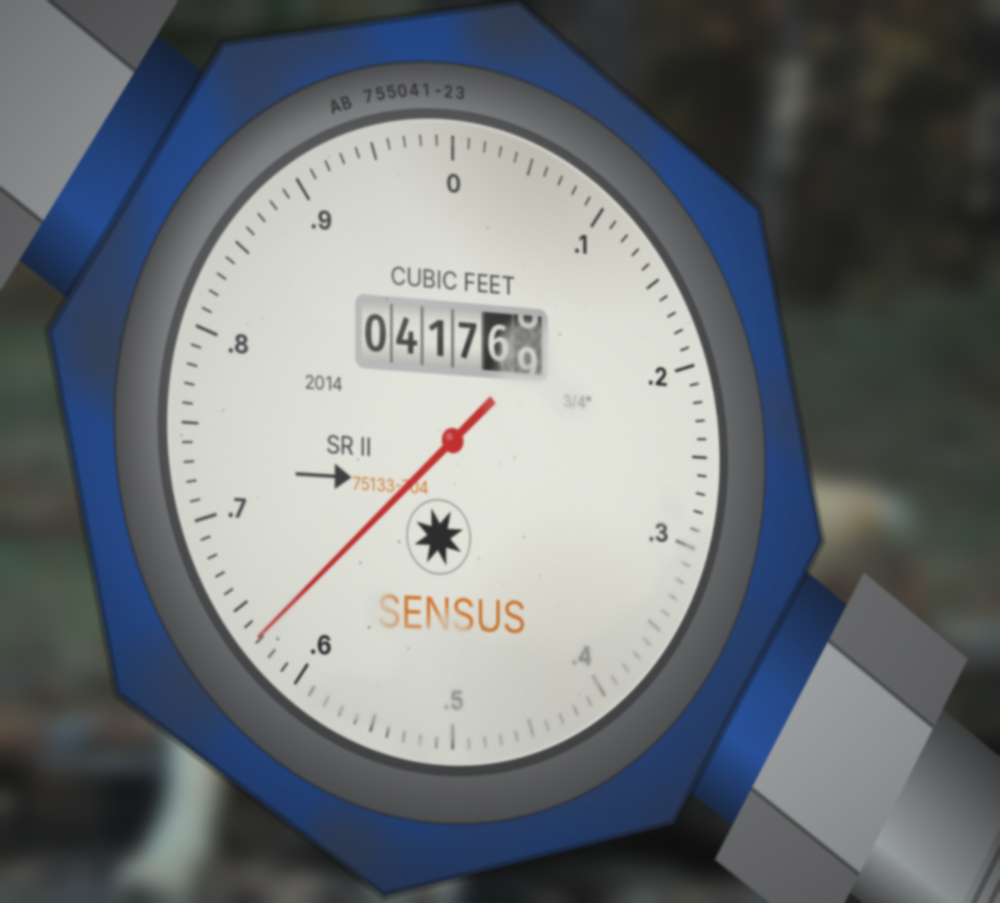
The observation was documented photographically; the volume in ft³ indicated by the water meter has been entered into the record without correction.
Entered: 41768.63 ft³
